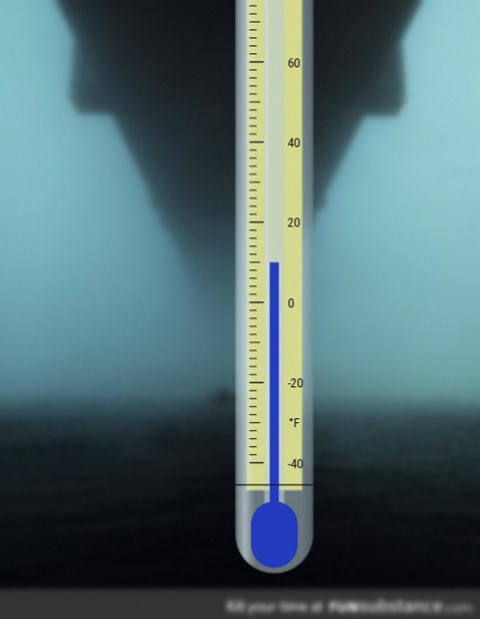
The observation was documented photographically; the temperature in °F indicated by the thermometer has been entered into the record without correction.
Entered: 10 °F
